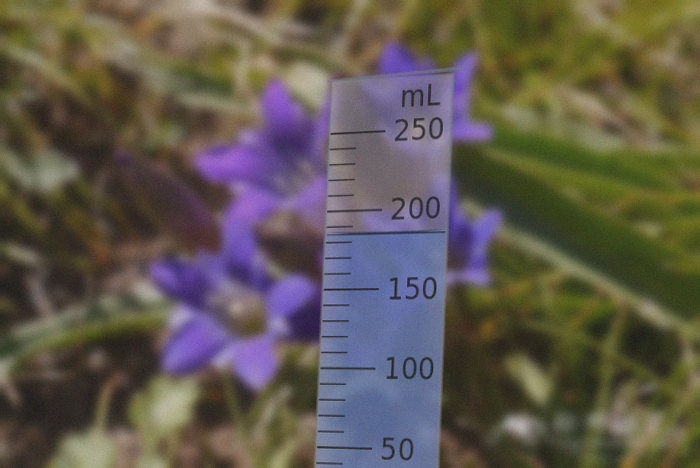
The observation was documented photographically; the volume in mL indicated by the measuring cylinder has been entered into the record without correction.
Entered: 185 mL
